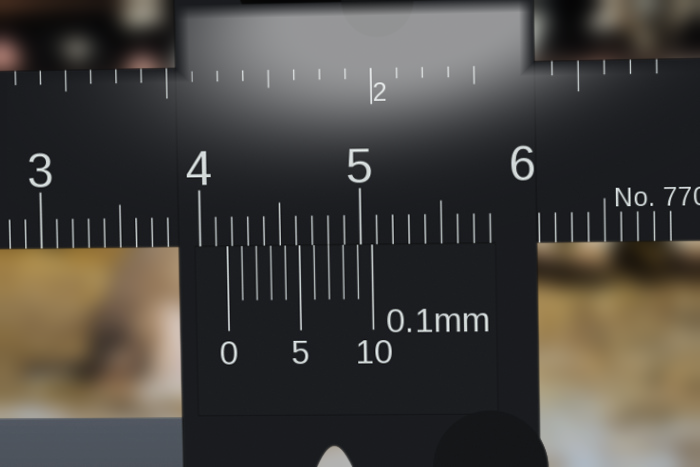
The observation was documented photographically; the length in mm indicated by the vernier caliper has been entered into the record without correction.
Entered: 41.7 mm
